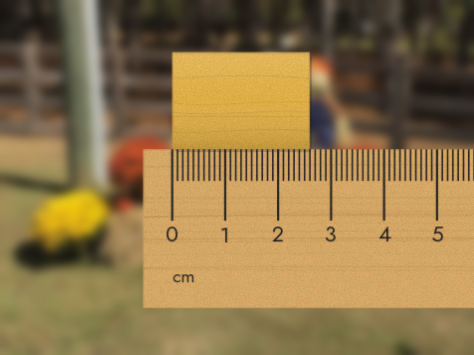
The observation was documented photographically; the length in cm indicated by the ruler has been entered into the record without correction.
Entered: 2.6 cm
